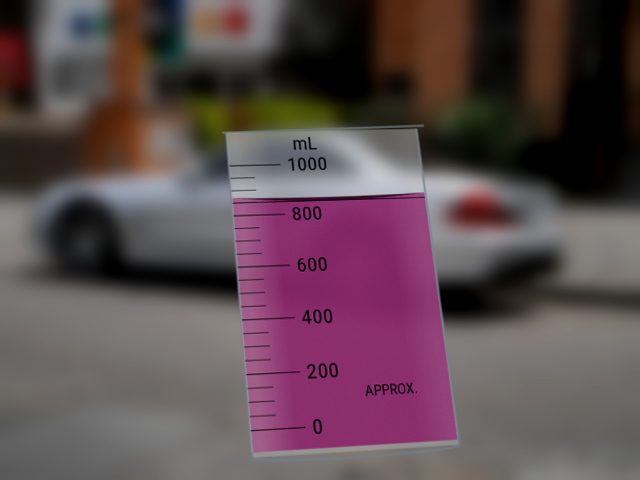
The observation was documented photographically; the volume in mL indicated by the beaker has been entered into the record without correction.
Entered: 850 mL
